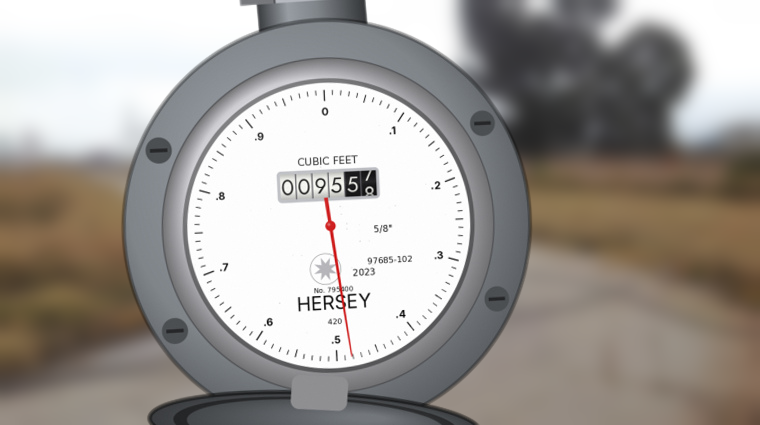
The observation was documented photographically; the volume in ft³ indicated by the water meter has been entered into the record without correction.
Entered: 9557.48 ft³
